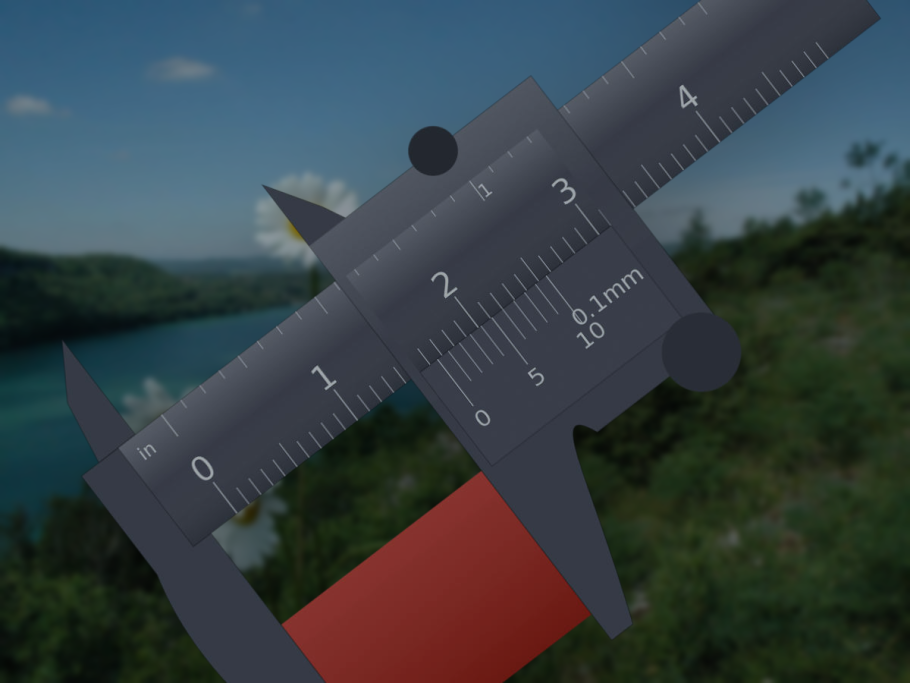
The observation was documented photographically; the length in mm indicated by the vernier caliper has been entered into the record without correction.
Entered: 16.6 mm
